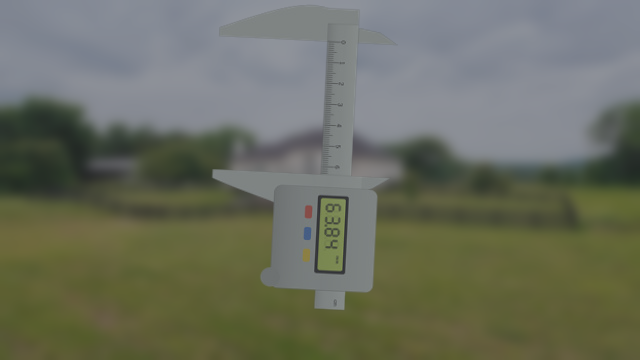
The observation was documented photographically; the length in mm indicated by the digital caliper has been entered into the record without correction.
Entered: 63.84 mm
